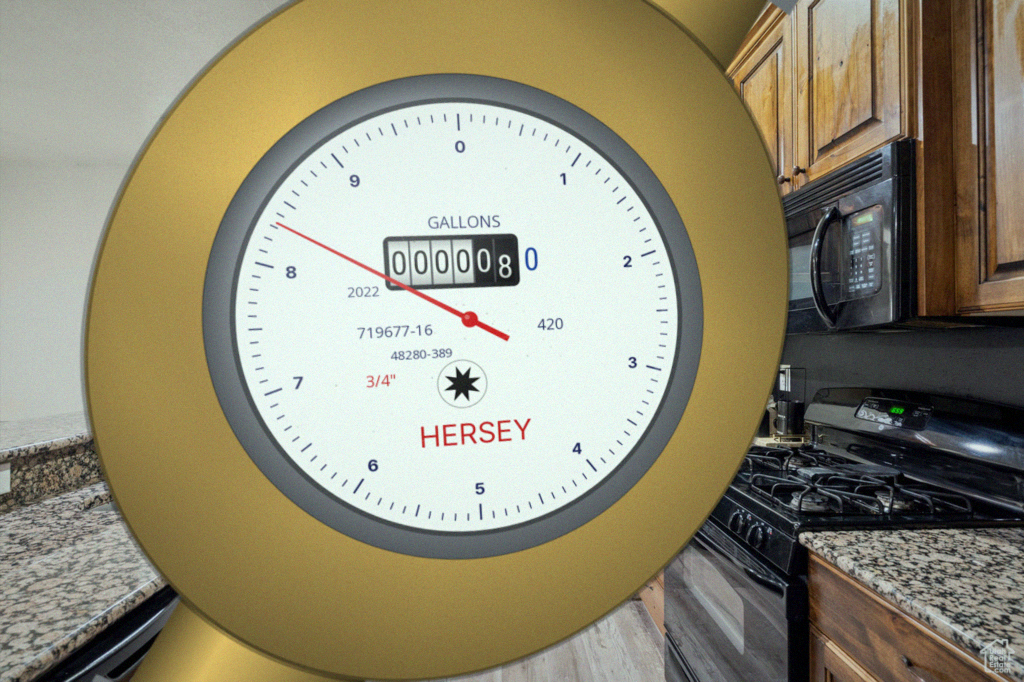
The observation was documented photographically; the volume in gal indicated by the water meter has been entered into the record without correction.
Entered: 78.3 gal
